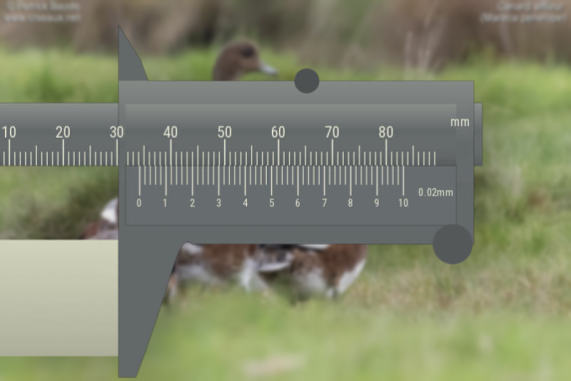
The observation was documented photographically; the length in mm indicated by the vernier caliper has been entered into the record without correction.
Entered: 34.2 mm
